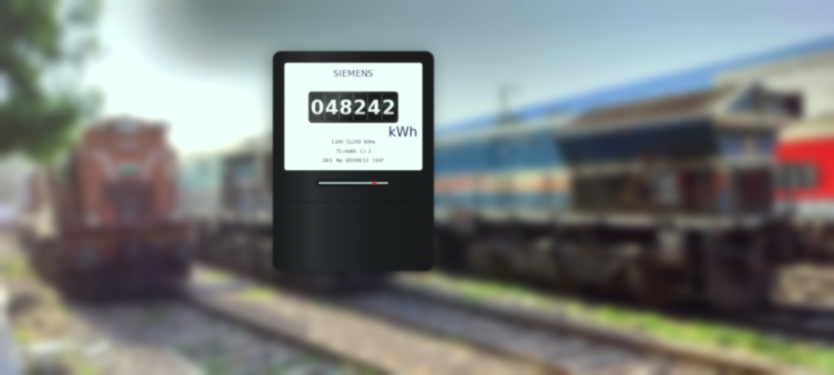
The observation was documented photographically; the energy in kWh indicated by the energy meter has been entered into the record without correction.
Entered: 48242 kWh
